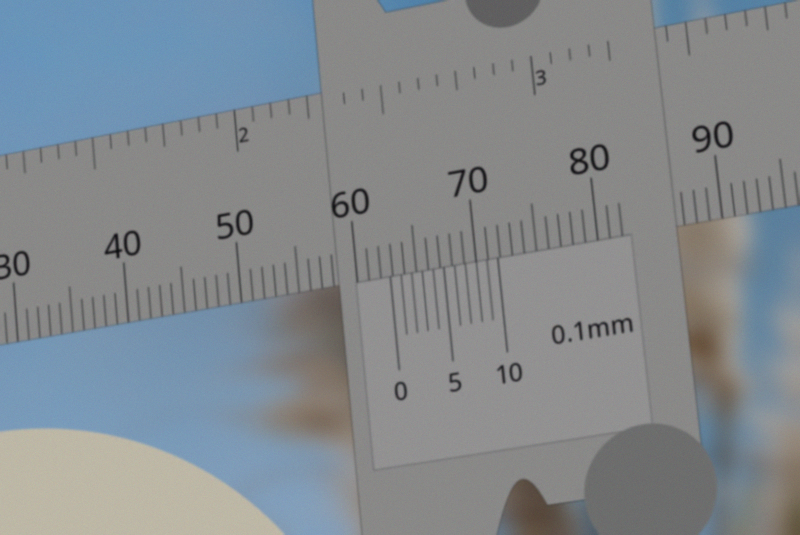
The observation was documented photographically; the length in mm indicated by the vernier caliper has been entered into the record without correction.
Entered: 62.8 mm
